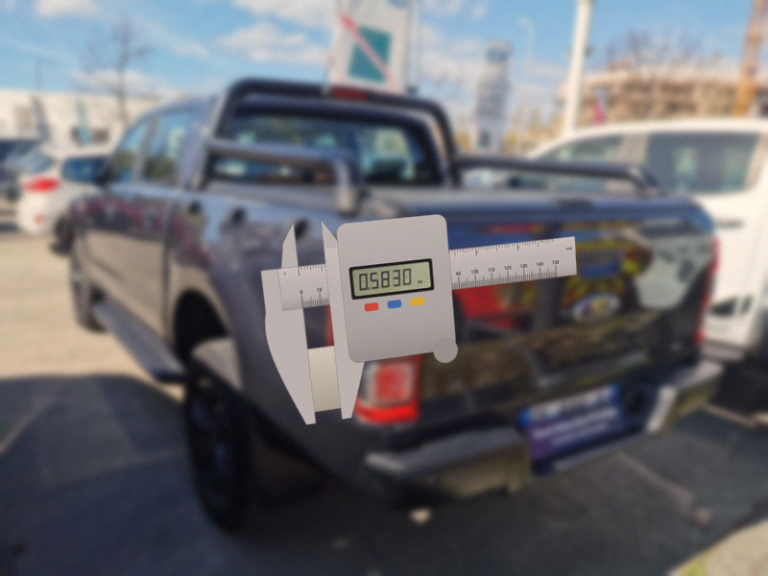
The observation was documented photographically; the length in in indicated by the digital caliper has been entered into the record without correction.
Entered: 0.5830 in
